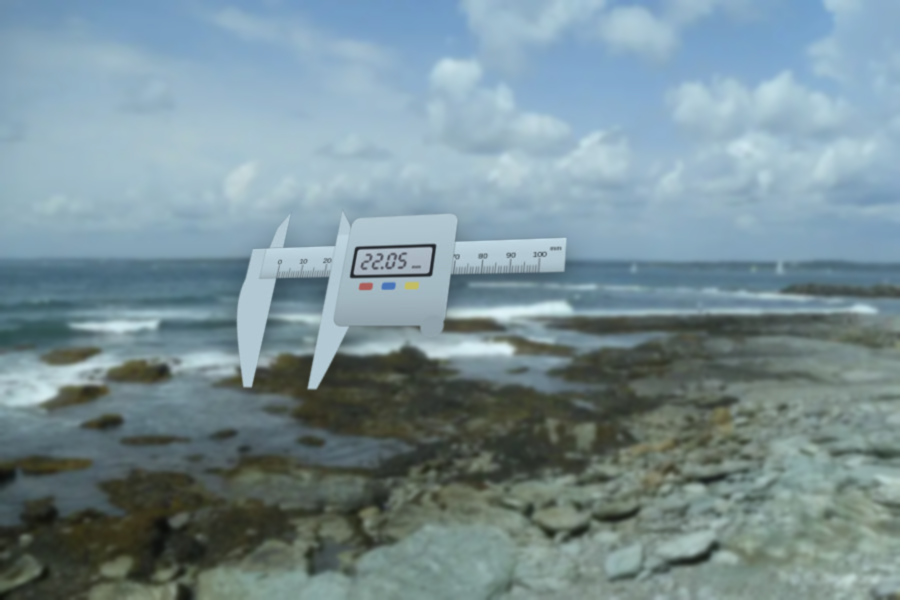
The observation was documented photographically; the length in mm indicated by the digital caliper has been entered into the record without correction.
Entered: 22.05 mm
